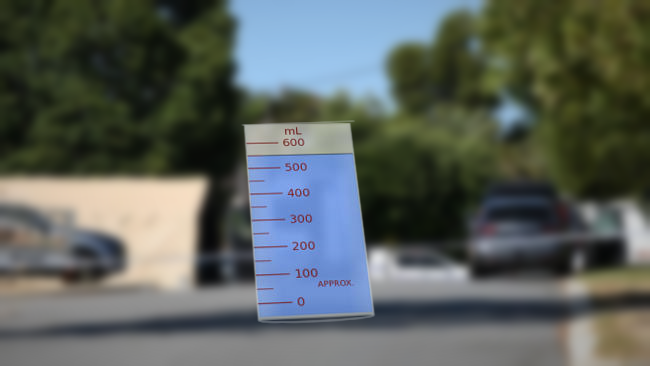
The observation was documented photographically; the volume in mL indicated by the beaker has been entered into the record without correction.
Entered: 550 mL
